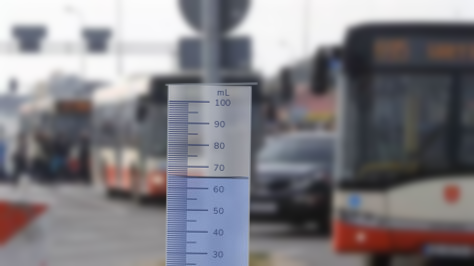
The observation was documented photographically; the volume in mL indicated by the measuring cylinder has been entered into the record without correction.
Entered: 65 mL
